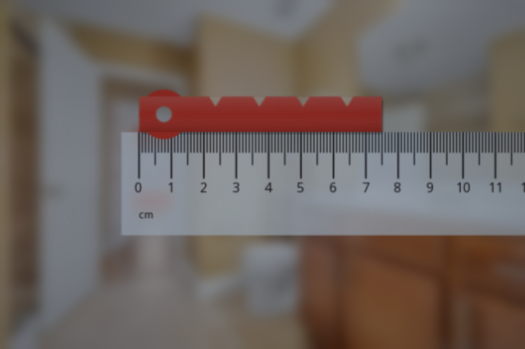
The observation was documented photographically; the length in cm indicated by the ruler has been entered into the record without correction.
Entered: 7.5 cm
